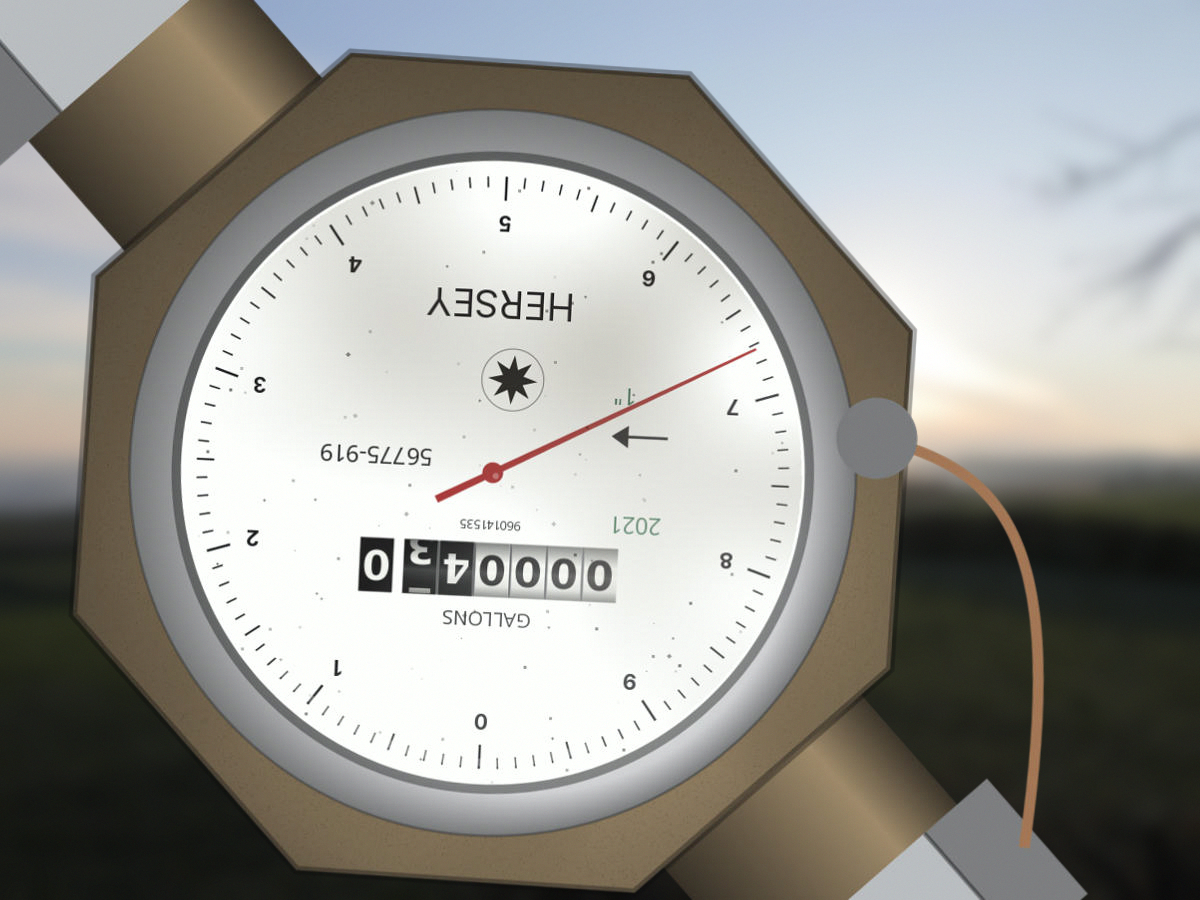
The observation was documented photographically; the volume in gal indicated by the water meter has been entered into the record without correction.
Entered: 426.7 gal
